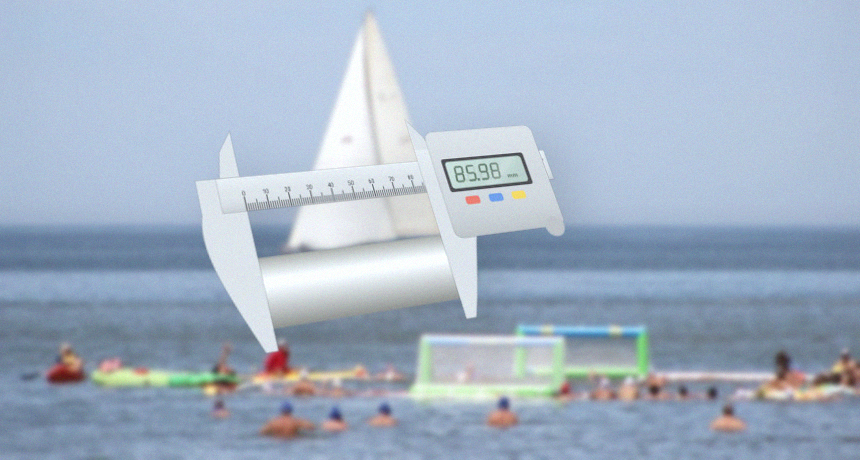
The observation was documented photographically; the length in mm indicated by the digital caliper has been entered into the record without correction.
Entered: 85.98 mm
